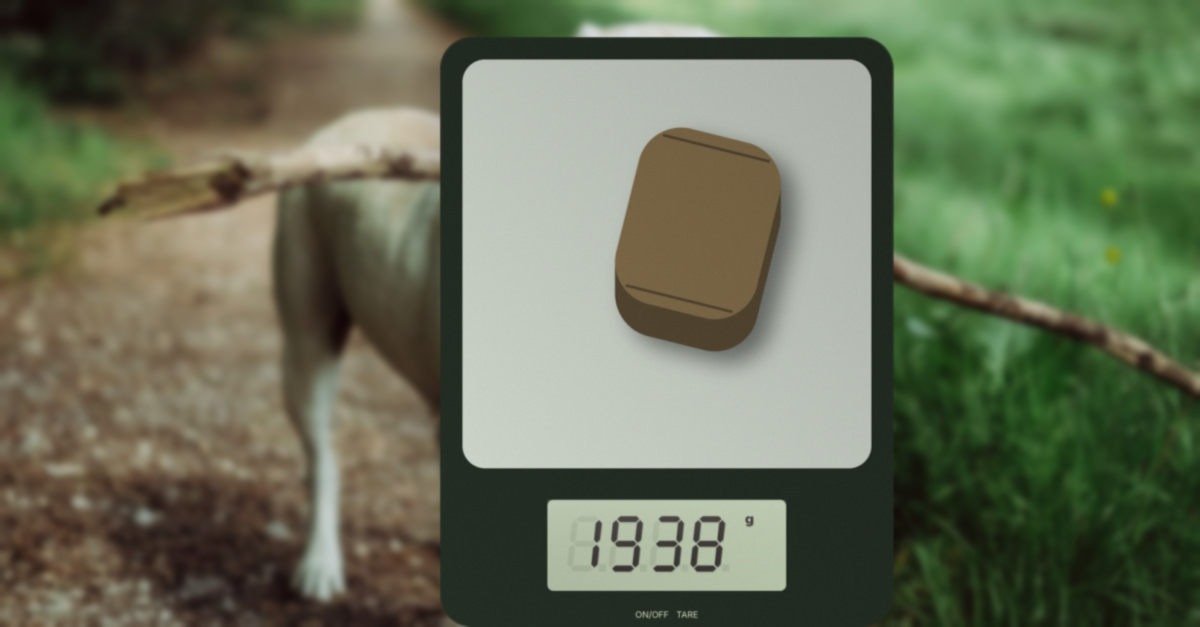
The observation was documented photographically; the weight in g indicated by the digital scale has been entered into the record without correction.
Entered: 1938 g
